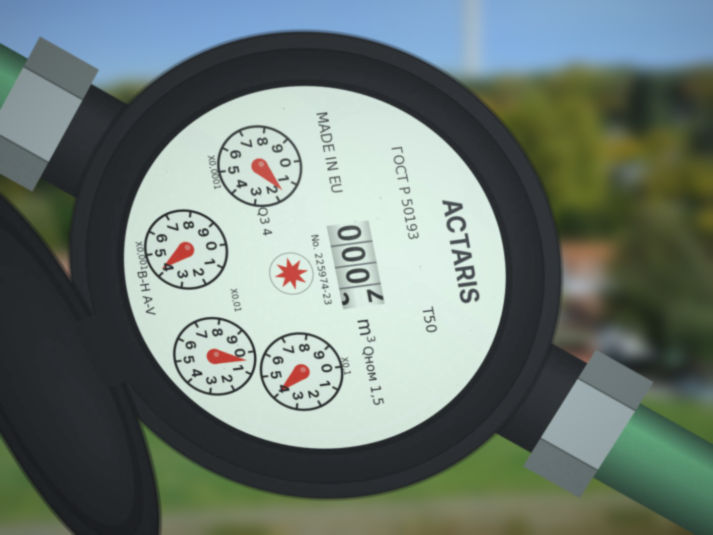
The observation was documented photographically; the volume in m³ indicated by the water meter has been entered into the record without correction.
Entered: 2.4041 m³
